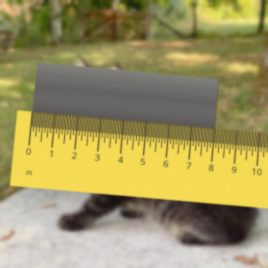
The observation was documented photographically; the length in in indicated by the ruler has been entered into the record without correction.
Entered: 8 in
